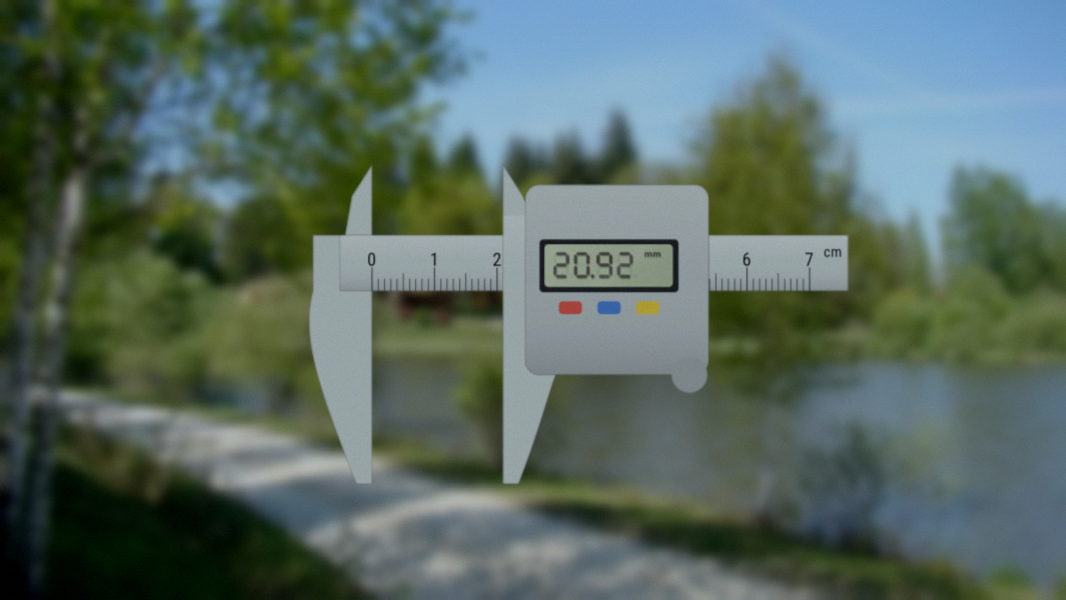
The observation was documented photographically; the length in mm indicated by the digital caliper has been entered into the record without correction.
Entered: 20.92 mm
